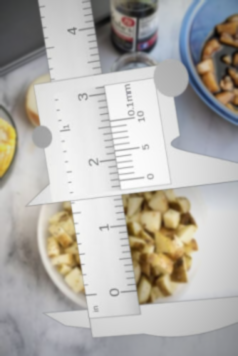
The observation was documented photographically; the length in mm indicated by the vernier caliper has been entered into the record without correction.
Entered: 16.8 mm
